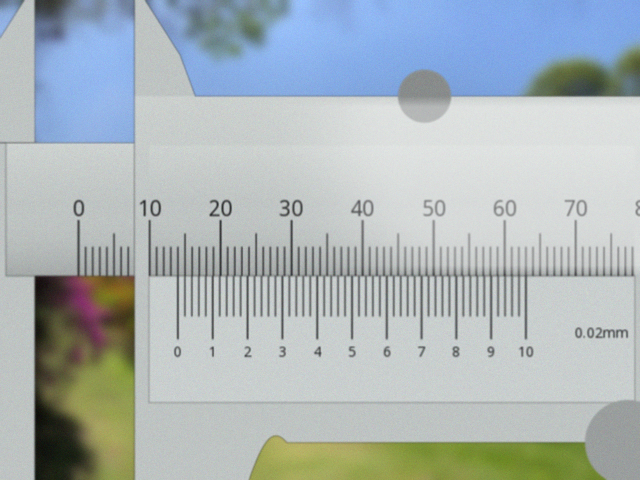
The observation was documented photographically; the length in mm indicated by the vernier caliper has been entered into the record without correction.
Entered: 14.0 mm
